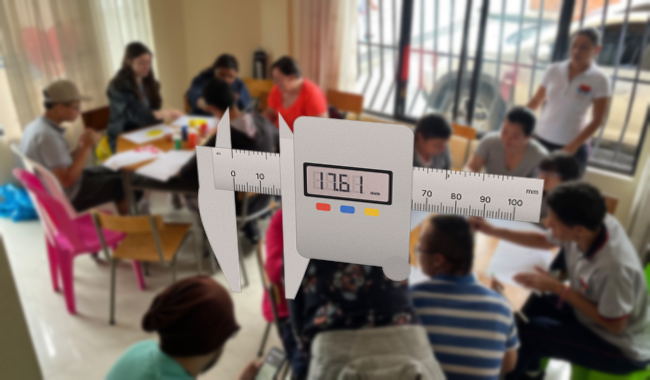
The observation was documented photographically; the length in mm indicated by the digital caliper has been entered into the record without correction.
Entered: 17.61 mm
